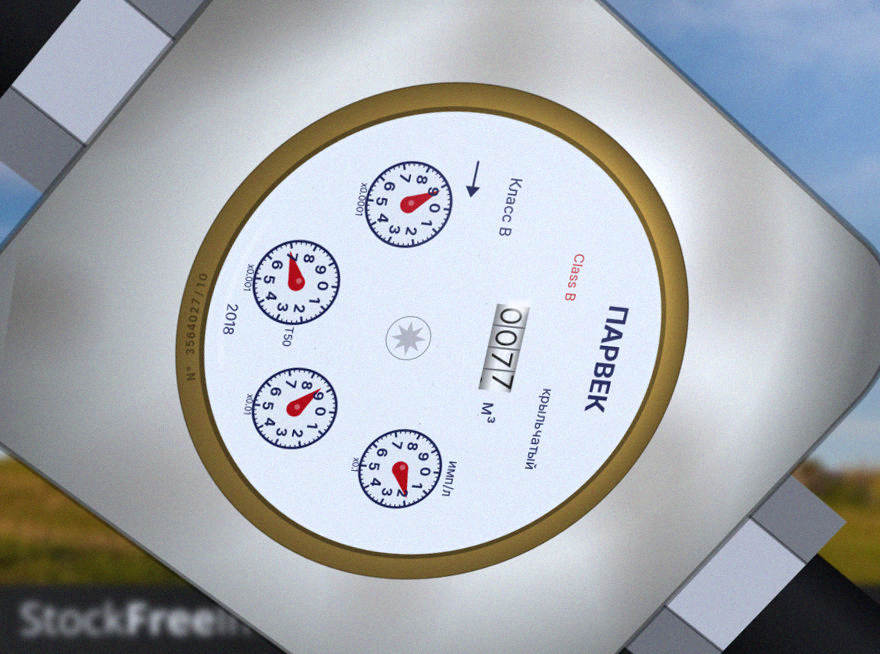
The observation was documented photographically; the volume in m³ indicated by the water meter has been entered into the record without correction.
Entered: 77.1869 m³
